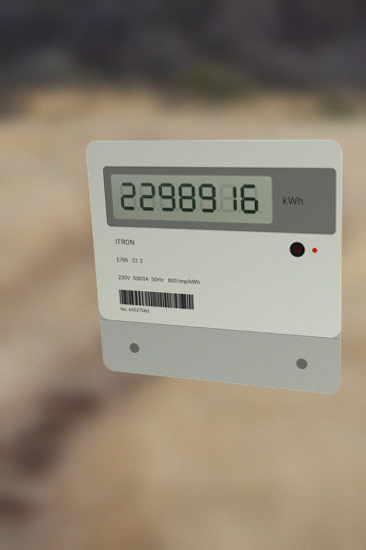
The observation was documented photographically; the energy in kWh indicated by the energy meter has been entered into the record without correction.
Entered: 2298916 kWh
